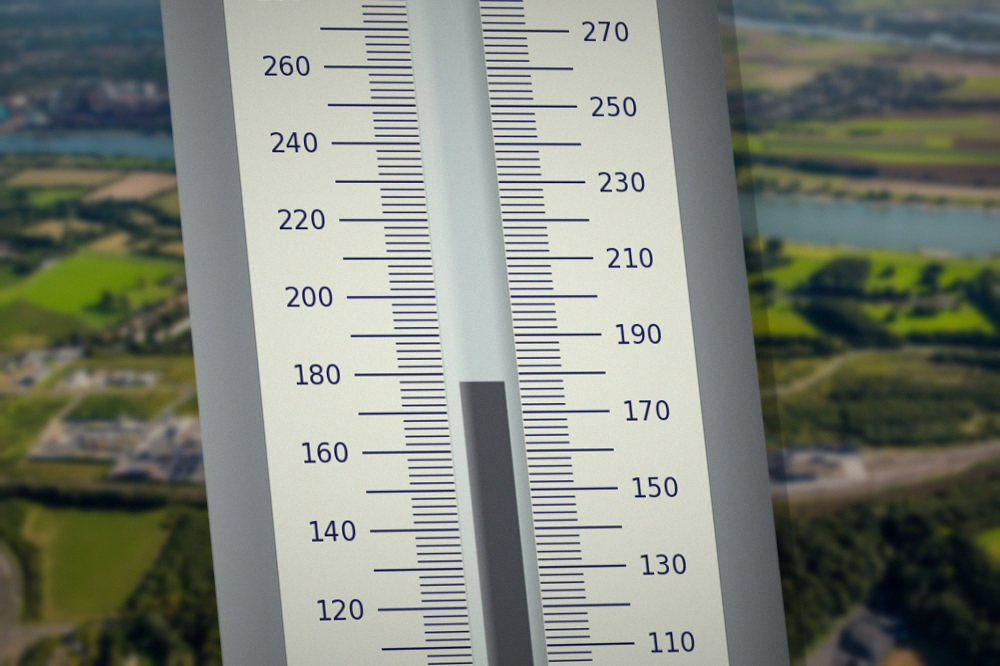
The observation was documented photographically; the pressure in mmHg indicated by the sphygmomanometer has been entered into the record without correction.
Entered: 178 mmHg
